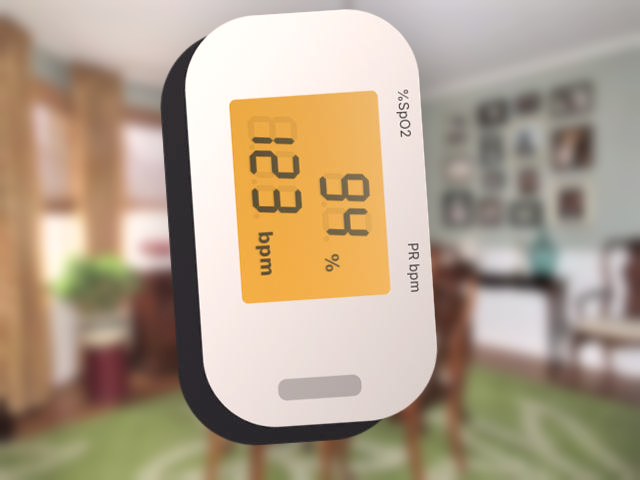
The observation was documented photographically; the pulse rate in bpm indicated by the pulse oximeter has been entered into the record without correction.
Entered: 123 bpm
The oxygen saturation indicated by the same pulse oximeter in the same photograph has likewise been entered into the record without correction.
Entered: 94 %
